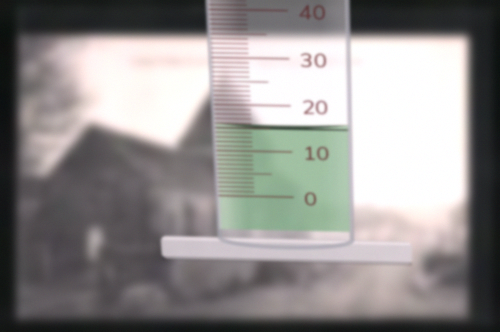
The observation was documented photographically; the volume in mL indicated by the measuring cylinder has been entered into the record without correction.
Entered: 15 mL
